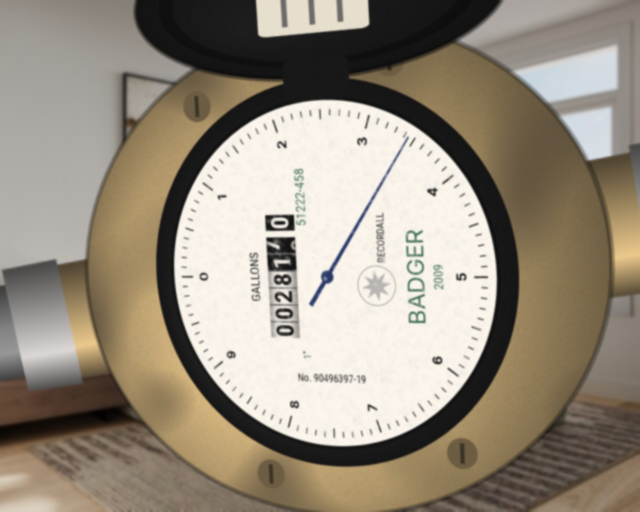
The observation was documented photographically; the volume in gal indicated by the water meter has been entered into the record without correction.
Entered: 28173.4 gal
